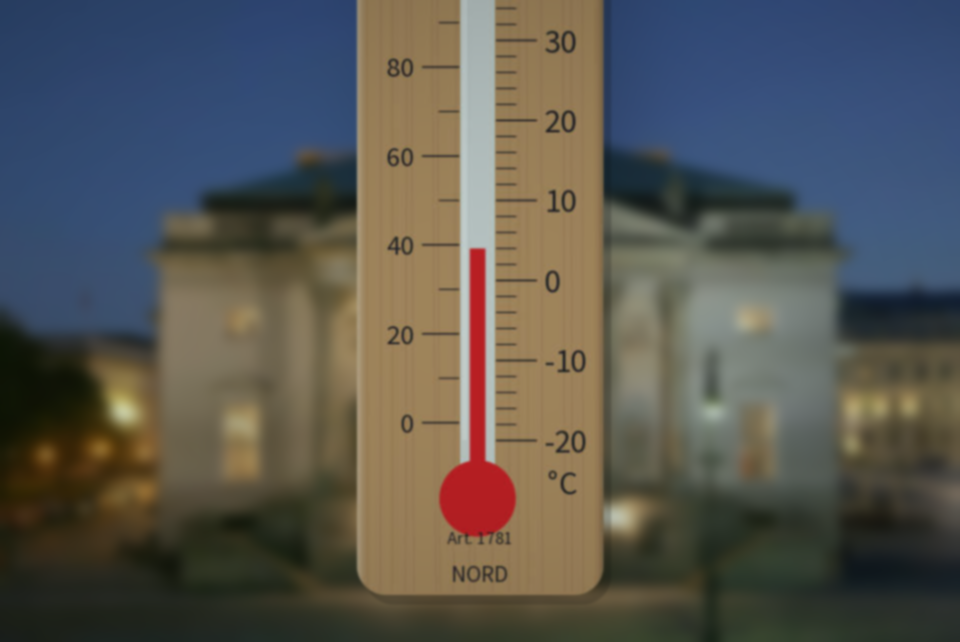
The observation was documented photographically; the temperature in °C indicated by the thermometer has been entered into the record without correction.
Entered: 4 °C
